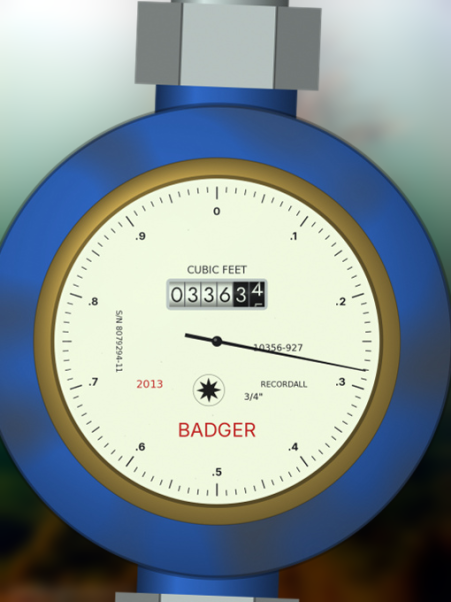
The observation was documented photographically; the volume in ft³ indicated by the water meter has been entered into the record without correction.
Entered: 33634.28 ft³
